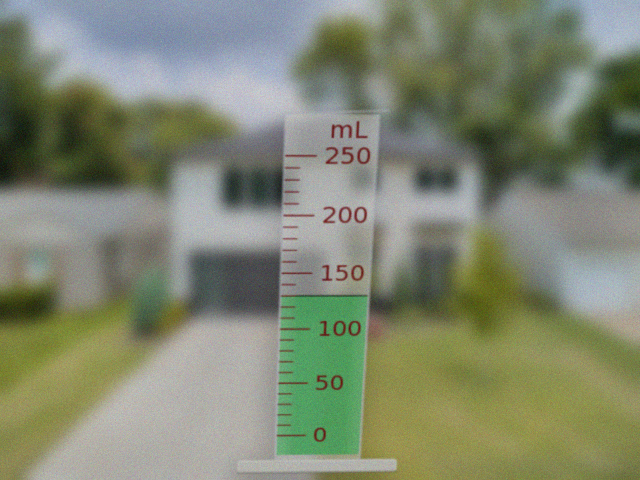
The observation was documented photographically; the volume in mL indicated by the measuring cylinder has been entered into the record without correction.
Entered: 130 mL
